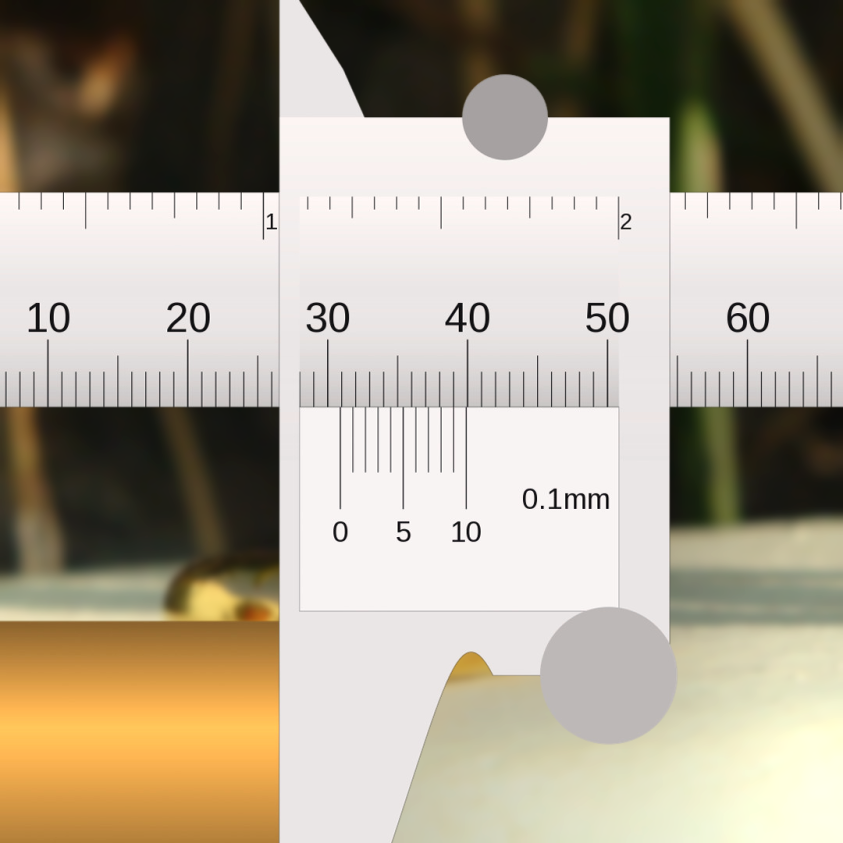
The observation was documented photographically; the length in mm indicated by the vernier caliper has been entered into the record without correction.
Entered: 30.9 mm
